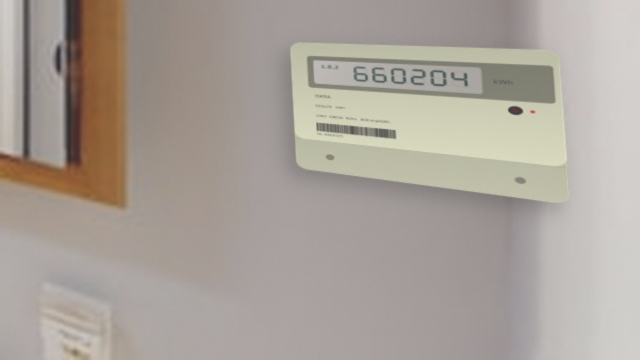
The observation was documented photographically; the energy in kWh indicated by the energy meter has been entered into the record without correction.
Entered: 660204 kWh
